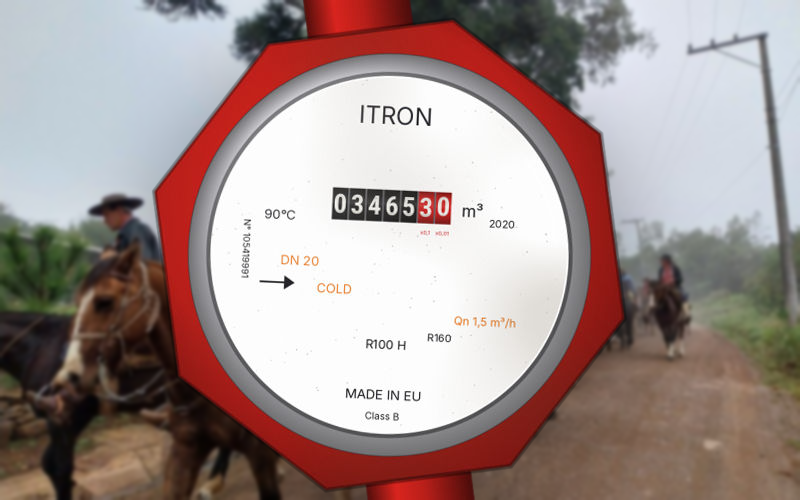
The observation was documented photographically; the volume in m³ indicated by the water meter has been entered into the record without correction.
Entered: 3465.30 m³
